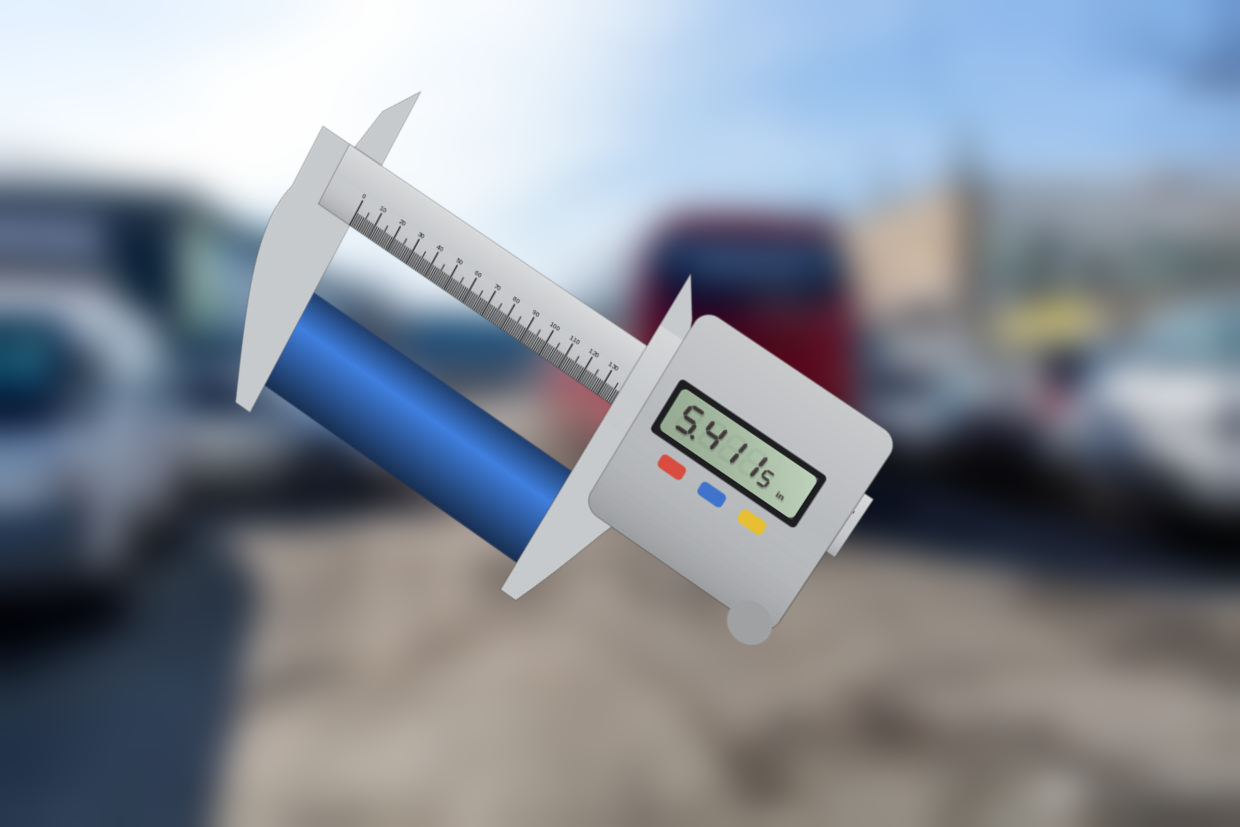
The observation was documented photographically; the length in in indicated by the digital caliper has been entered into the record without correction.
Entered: 5.4115 in
